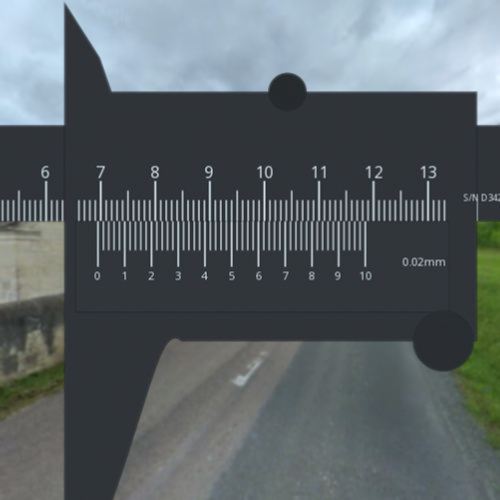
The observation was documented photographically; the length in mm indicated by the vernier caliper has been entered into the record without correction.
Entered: 69.5 mm
